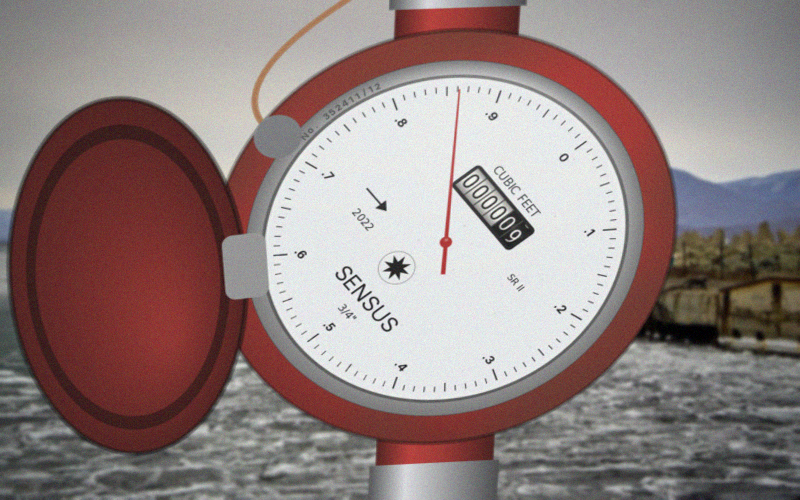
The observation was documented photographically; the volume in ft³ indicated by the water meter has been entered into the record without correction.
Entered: 8.86 ft³
